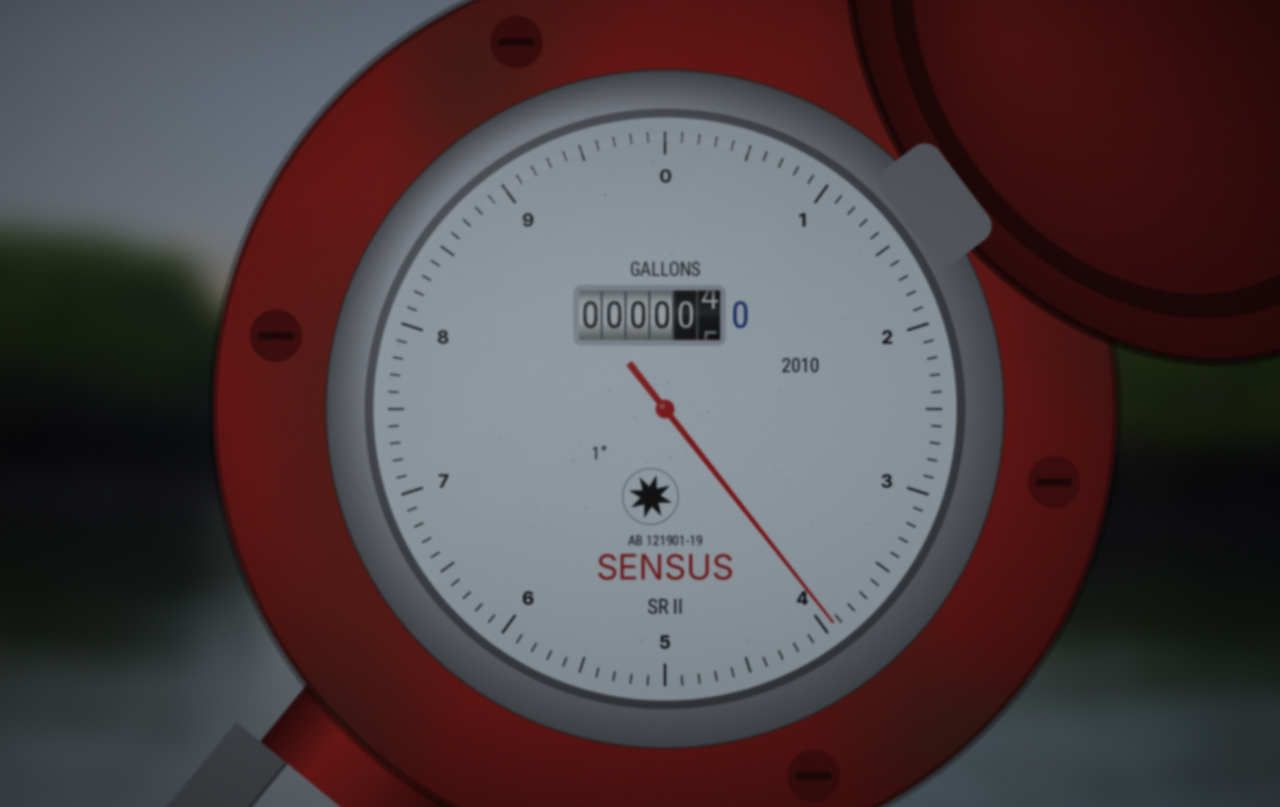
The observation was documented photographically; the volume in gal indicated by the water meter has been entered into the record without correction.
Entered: 43.9 gal
